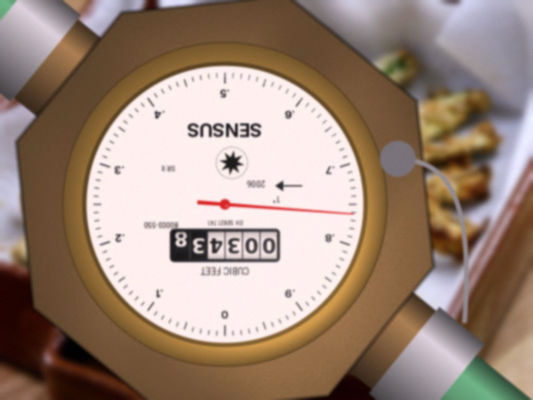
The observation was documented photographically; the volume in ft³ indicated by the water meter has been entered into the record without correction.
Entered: 3437.76 ft³
